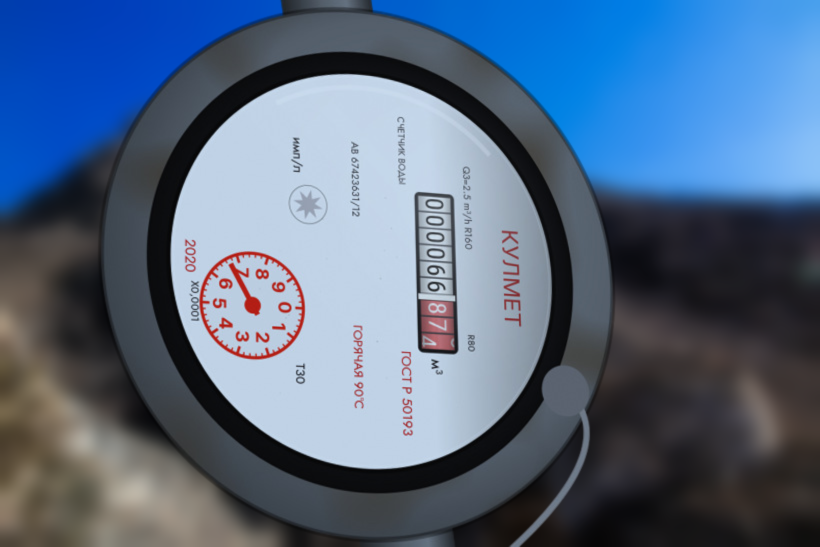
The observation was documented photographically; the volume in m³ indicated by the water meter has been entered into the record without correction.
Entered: 66.8736 m³
